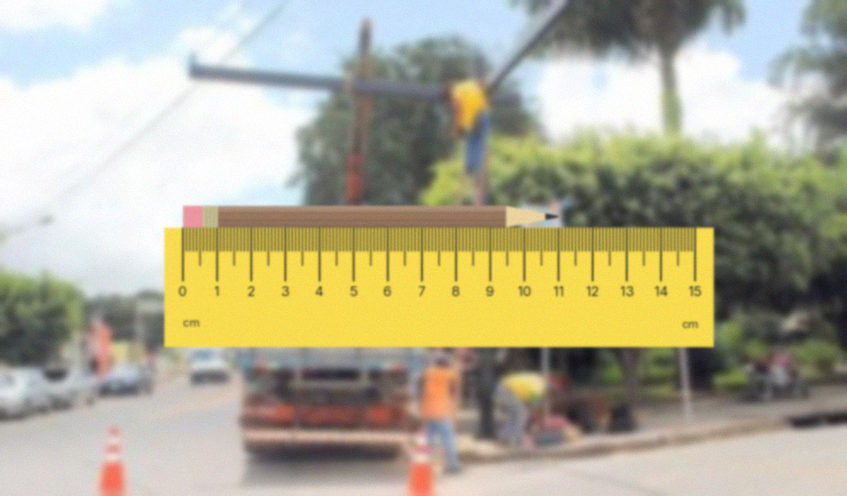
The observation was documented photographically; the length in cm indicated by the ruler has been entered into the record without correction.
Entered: 11 cm
